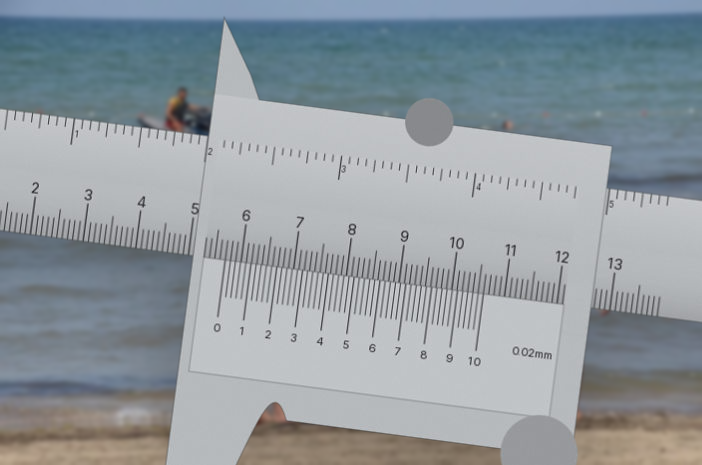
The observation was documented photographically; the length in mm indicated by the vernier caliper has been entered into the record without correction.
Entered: 57.0 mm
